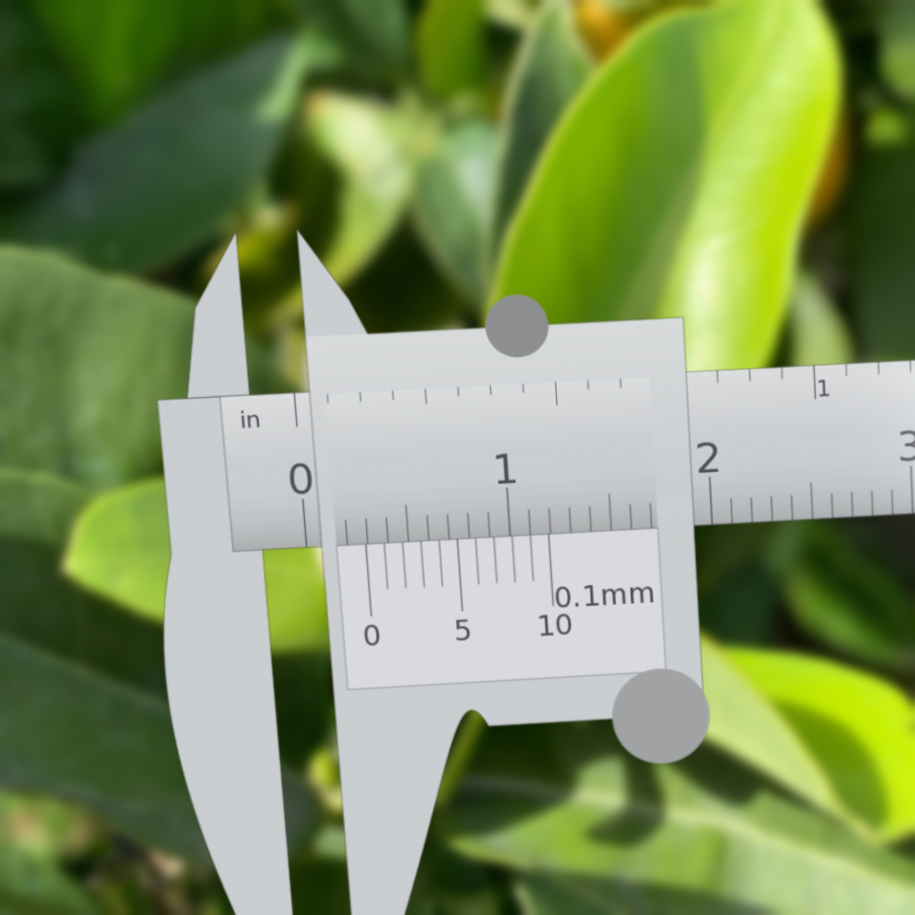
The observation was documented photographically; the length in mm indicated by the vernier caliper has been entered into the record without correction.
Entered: 2.9 mm
